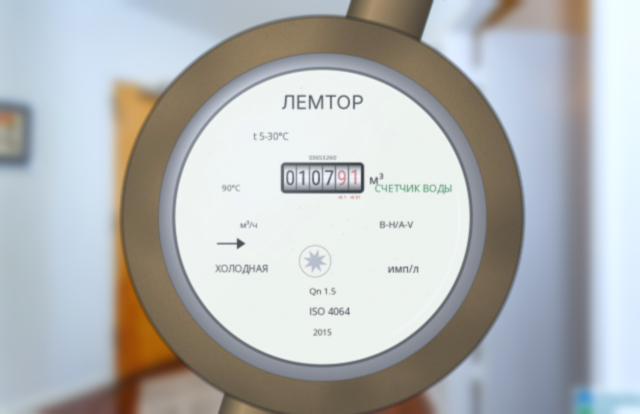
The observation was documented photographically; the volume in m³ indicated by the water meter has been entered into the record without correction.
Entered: 107.91 m³
